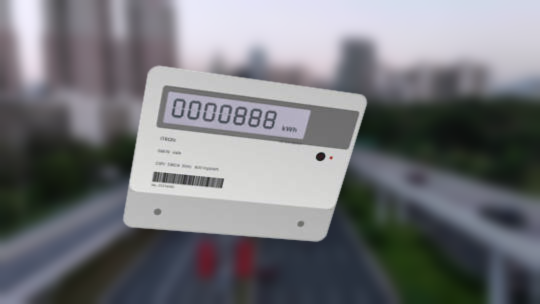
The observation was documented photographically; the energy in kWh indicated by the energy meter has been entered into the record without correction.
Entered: 888 kWh
